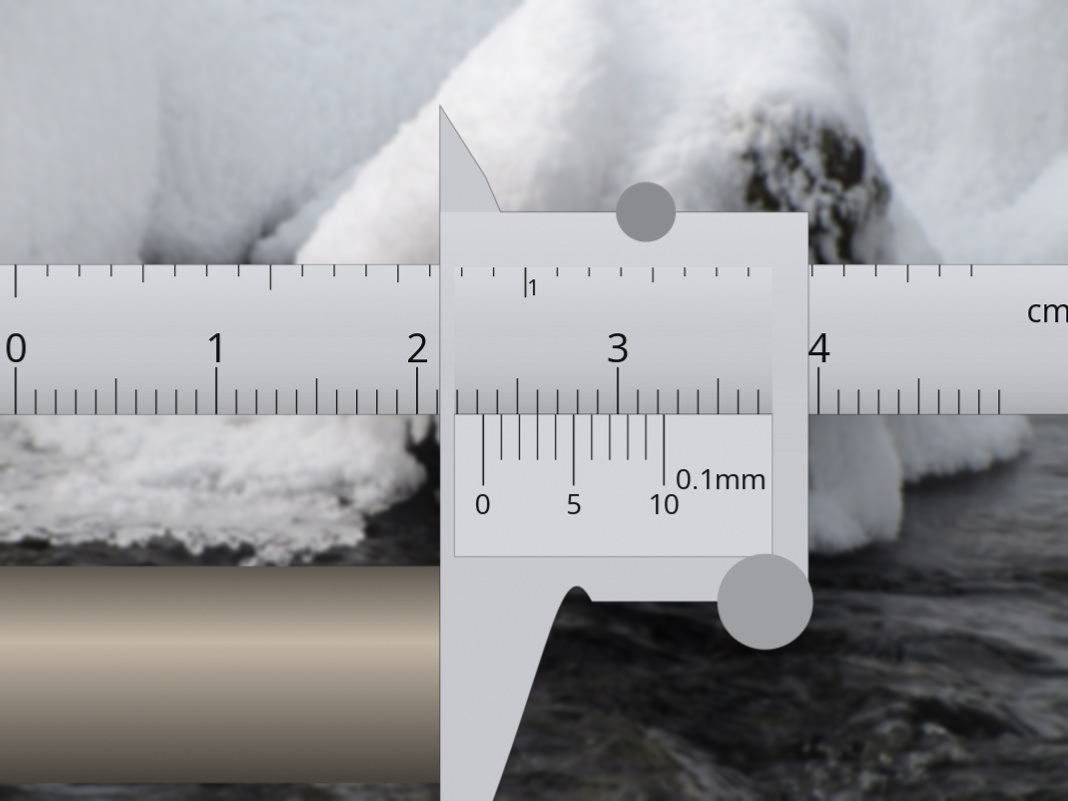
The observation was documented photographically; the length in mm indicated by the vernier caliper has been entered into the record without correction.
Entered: 23.3 mm
